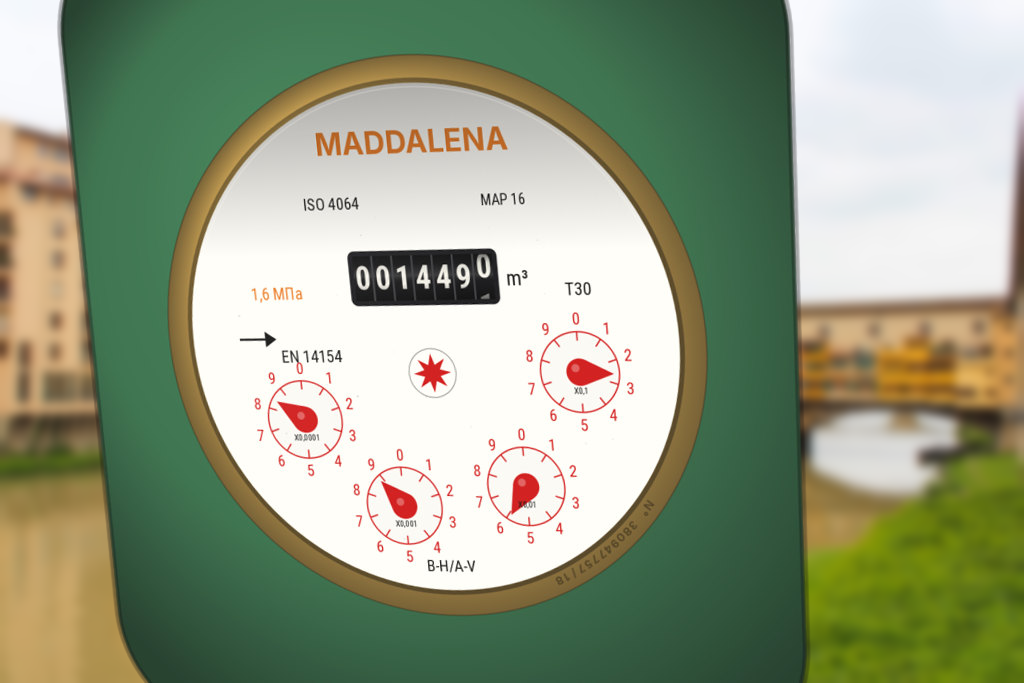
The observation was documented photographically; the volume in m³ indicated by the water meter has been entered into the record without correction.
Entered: 14490.2588 m³
